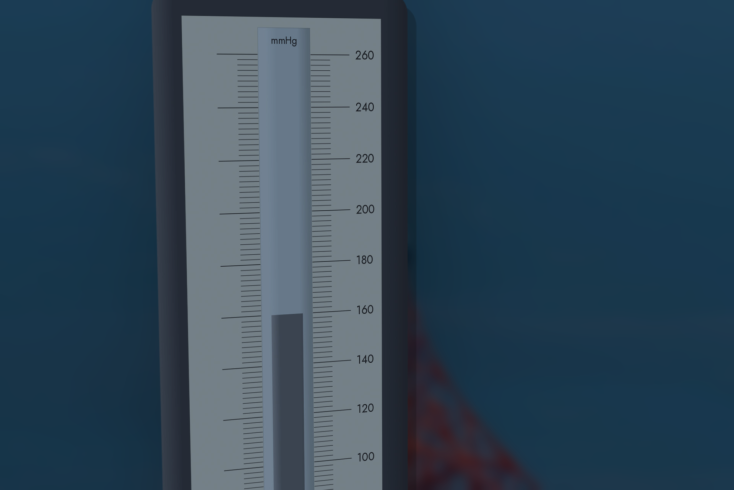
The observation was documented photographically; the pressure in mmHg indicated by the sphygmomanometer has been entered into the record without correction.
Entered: 160 mmHg
